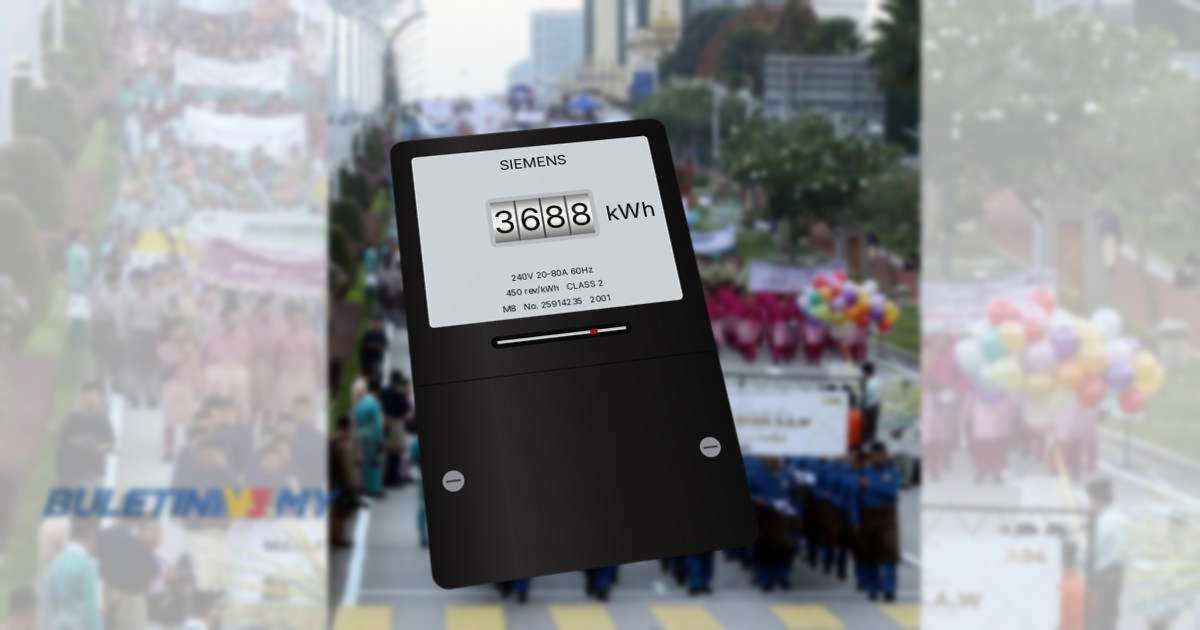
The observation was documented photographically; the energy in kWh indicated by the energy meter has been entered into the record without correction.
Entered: 3688 kWh
